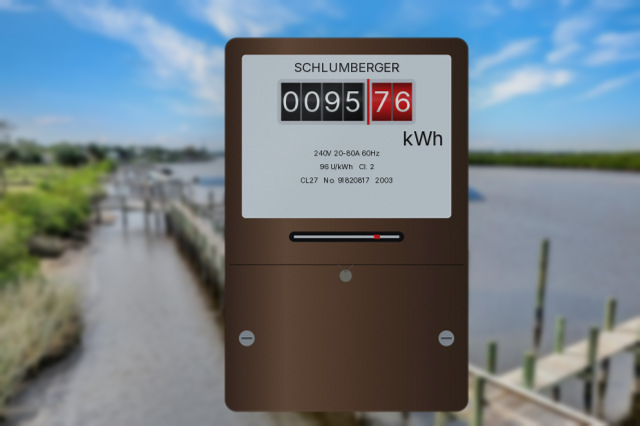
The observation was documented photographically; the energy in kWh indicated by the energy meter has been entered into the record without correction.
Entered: 95.76 kWh
